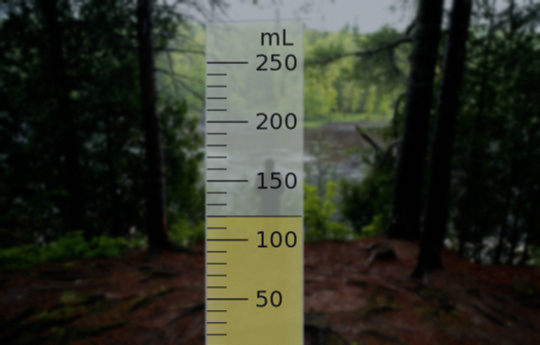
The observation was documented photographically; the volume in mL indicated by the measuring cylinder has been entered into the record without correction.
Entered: 120 mL
